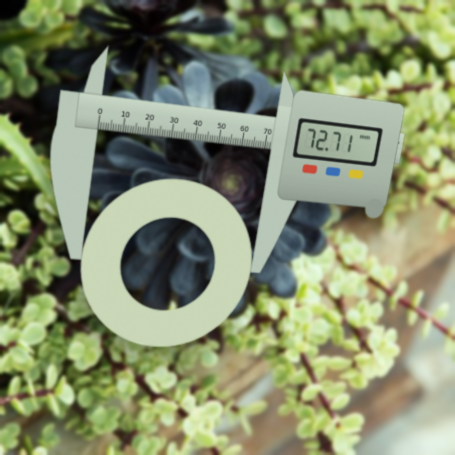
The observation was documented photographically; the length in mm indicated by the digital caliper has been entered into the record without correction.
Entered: 72.71 mm
